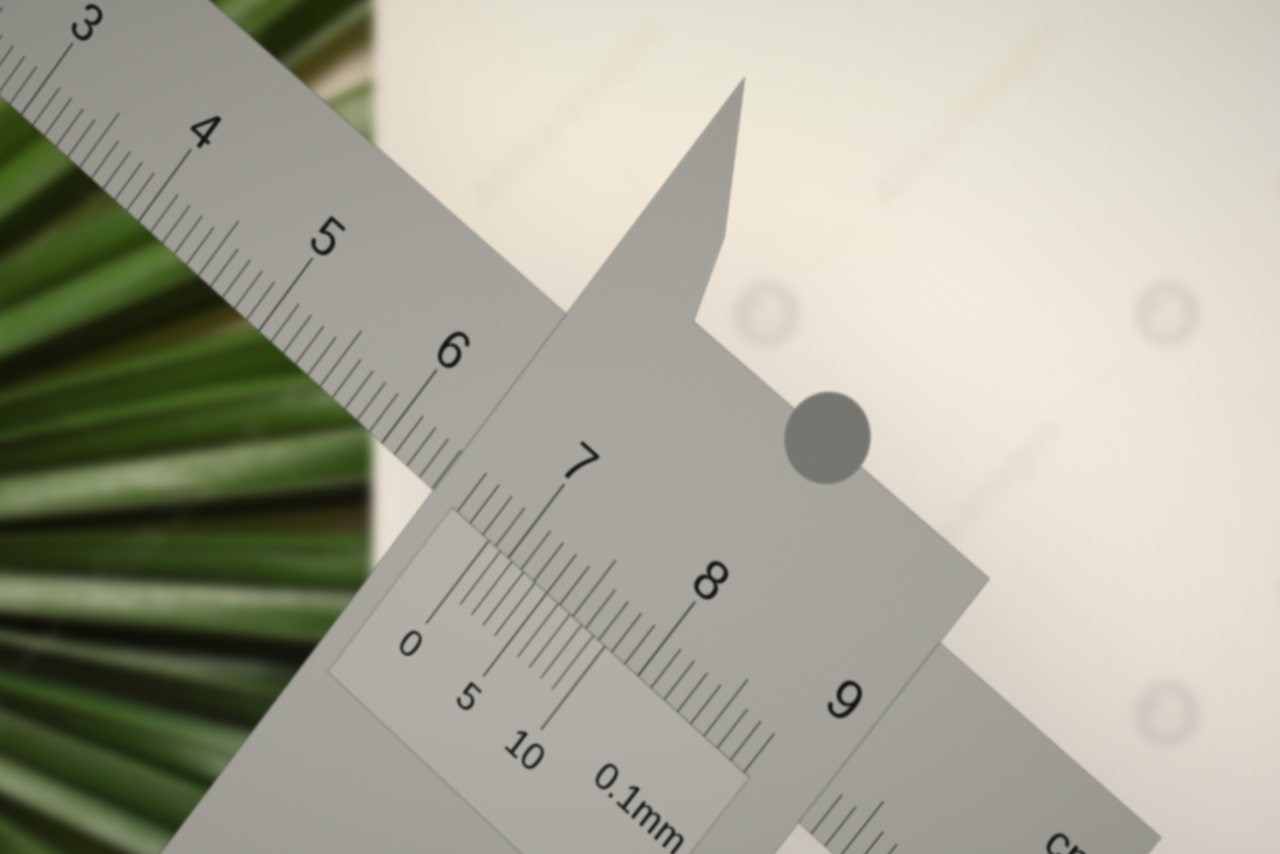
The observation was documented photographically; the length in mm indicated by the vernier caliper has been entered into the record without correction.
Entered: 68.5 mm
